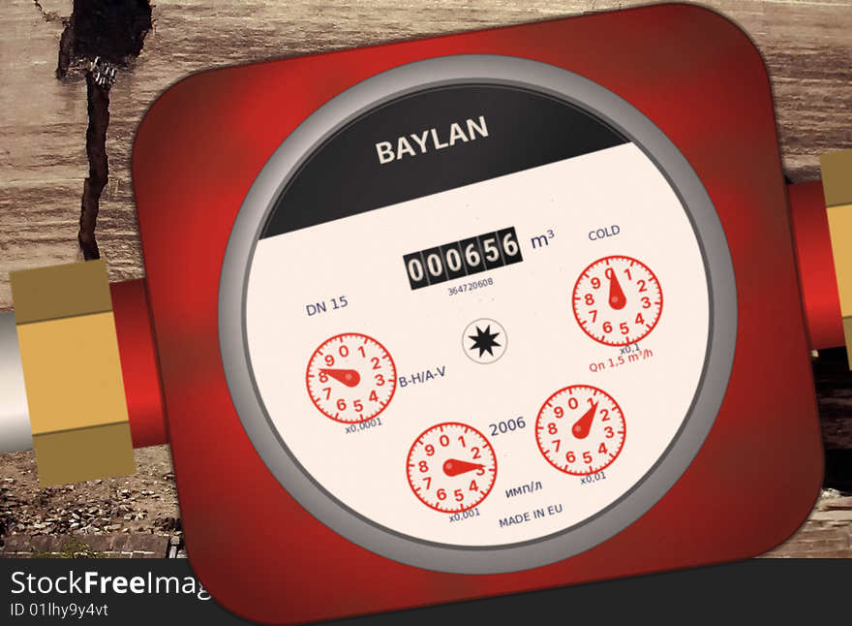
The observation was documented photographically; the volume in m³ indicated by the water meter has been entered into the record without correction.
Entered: 656.0128 m³
